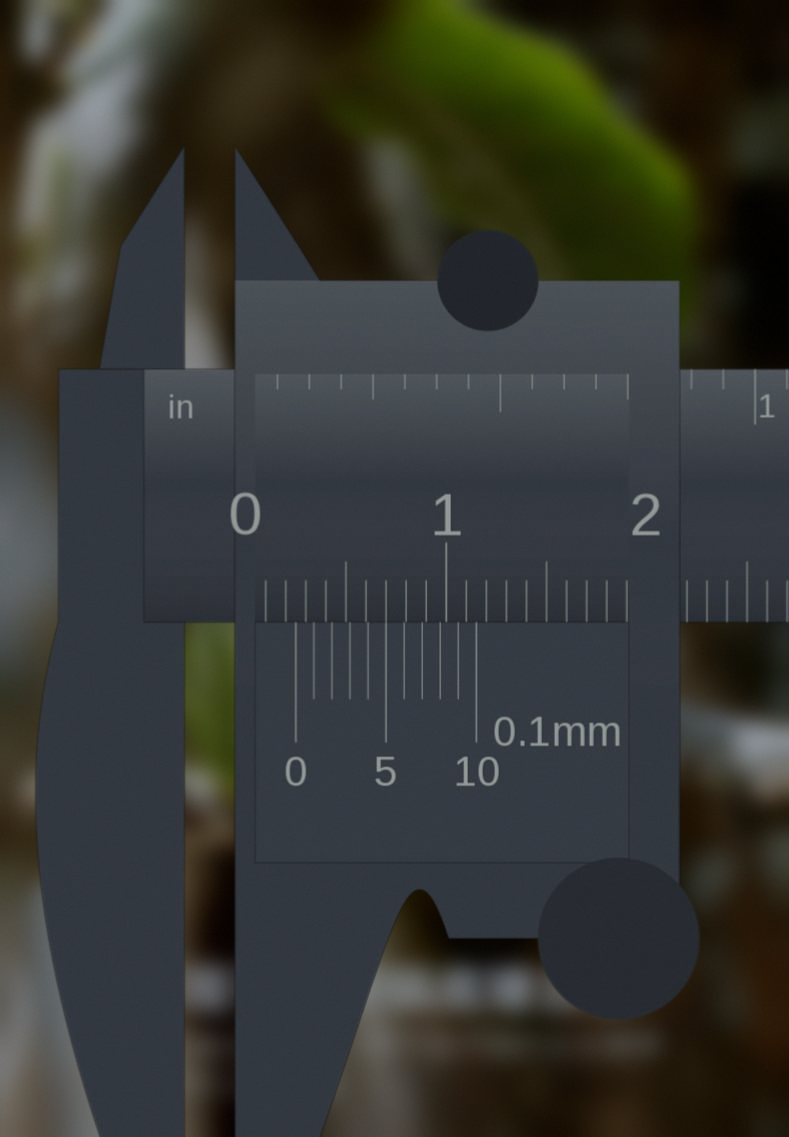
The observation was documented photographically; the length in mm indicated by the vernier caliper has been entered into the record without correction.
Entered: 2.5 mm
